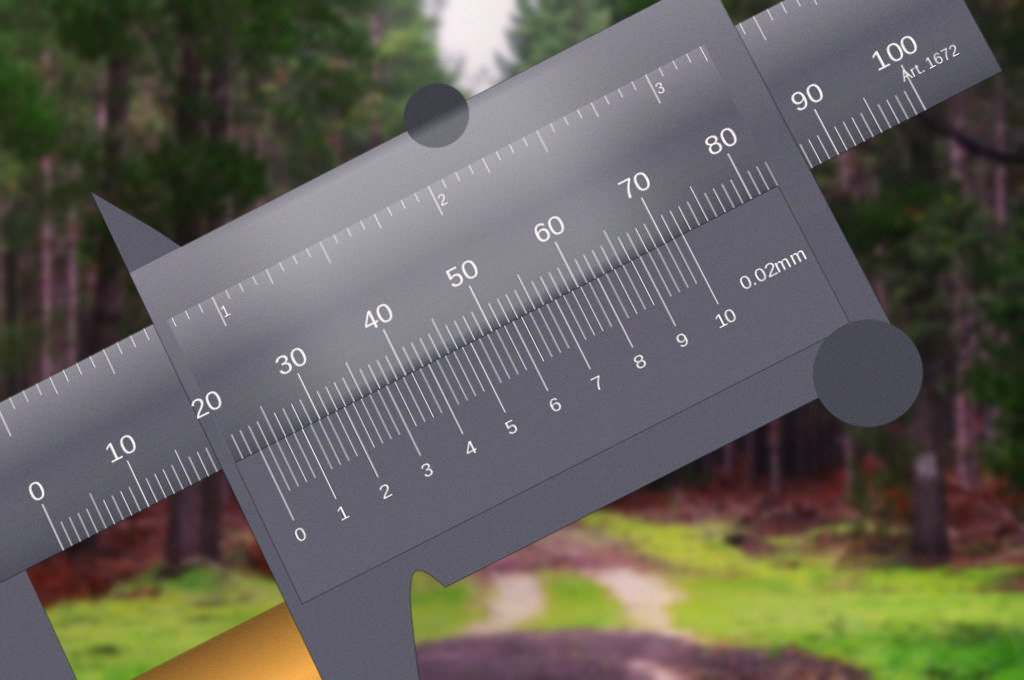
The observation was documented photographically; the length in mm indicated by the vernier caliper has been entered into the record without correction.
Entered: 23.0 mm
